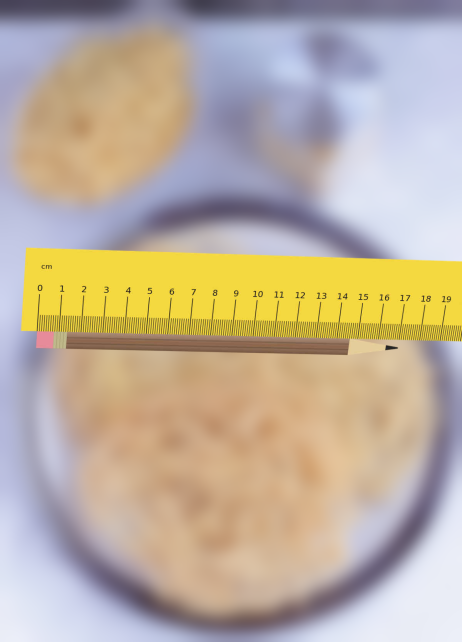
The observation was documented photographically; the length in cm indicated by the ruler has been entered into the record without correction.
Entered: 17 cm
